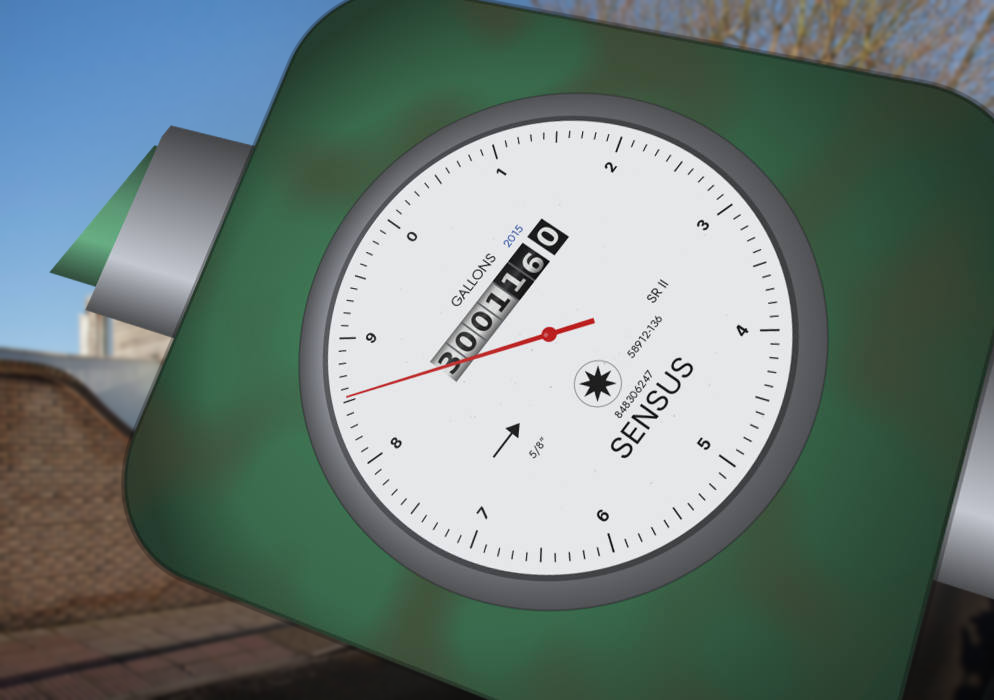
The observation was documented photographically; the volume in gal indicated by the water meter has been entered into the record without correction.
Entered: 3001158.5 gal
